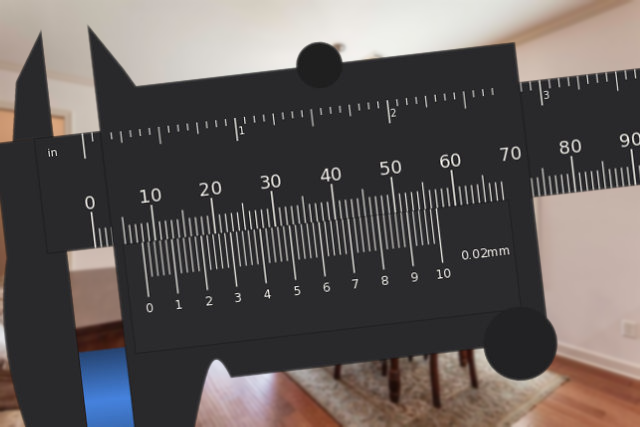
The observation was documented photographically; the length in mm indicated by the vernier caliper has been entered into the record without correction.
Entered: 7.8 mm
